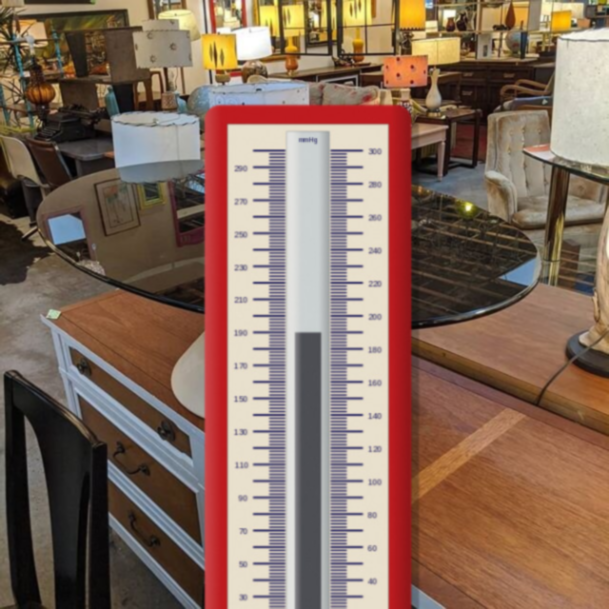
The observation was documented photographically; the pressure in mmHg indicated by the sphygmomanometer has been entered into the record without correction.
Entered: 190 mmHg
